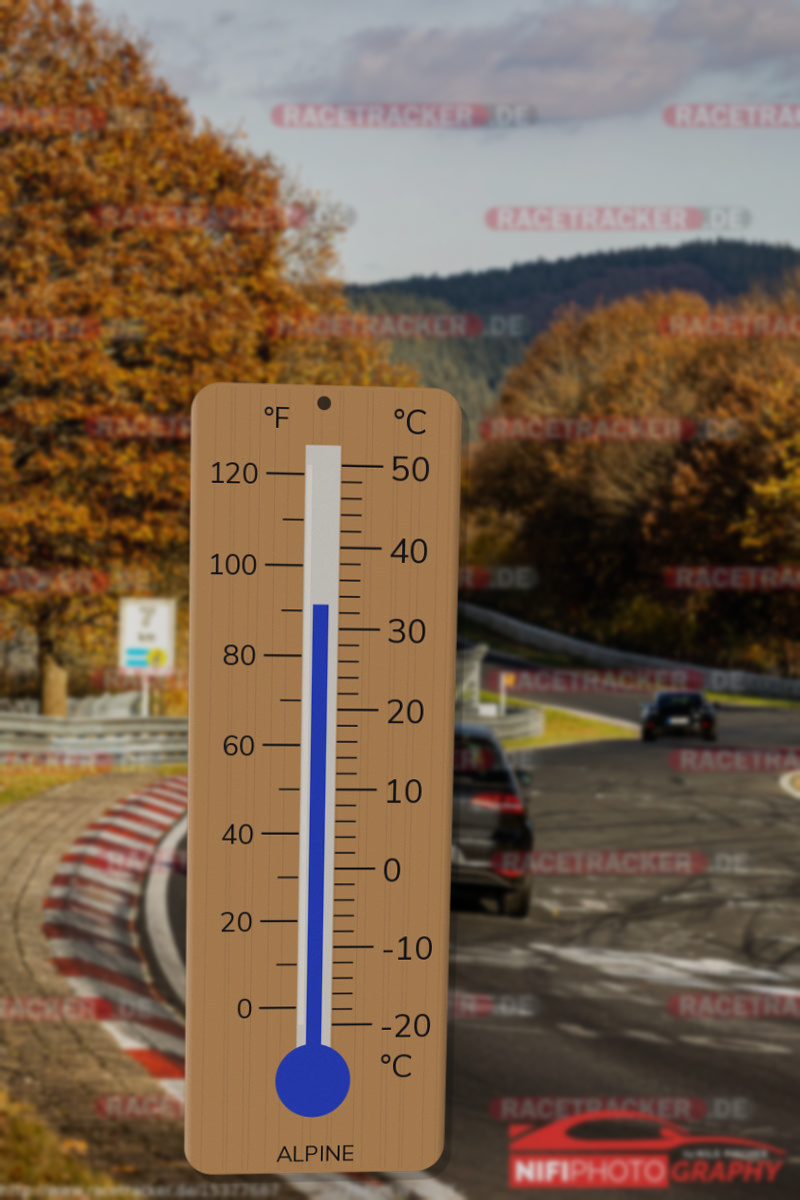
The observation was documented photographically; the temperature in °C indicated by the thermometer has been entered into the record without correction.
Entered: 33 °C
